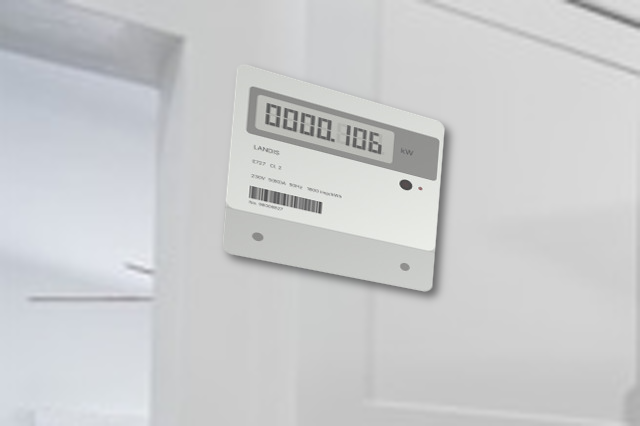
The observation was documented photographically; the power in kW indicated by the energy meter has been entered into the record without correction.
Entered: 0.106 kW
